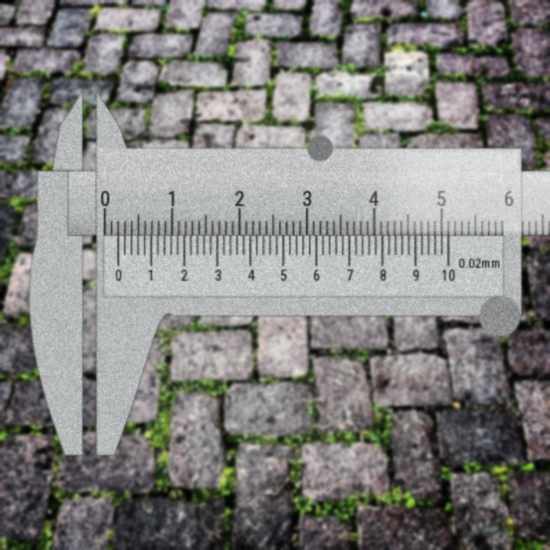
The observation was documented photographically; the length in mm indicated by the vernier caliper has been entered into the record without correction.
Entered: 2.0 mm
